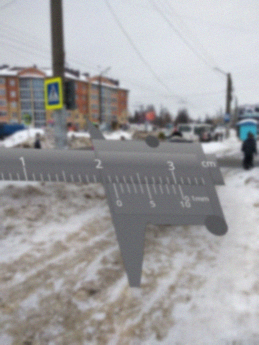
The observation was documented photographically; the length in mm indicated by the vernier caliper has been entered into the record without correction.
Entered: 21.4 mm
